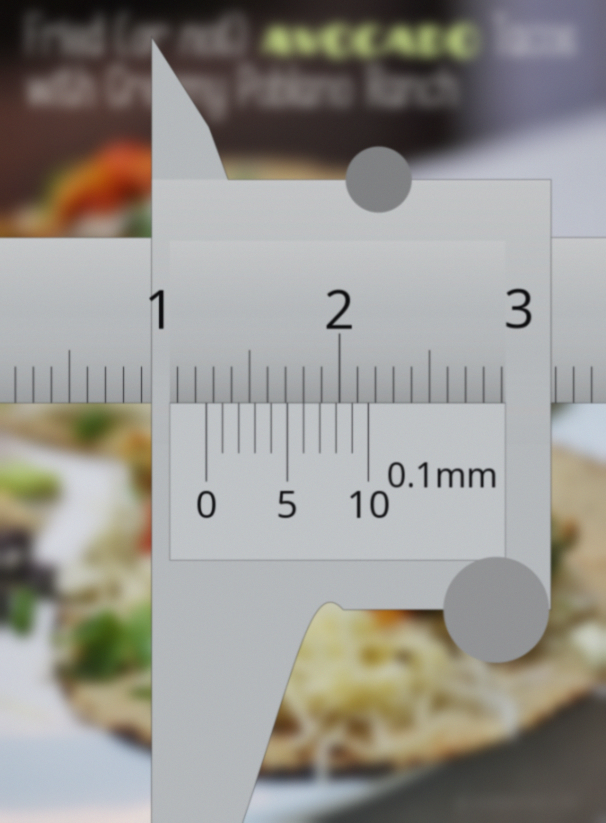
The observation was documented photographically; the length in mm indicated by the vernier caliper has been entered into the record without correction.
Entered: 12.6 mm
